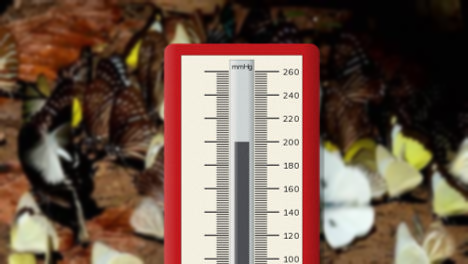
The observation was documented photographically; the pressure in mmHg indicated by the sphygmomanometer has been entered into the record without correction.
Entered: 200 mmHg
